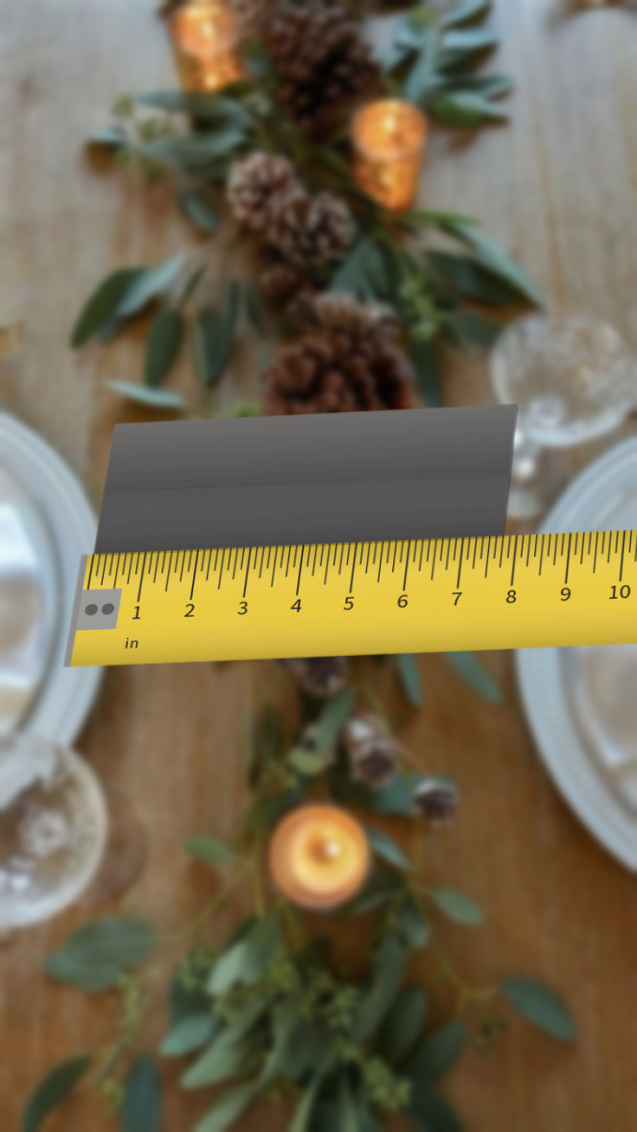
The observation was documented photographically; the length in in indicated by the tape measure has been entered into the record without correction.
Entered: 7.75 in
